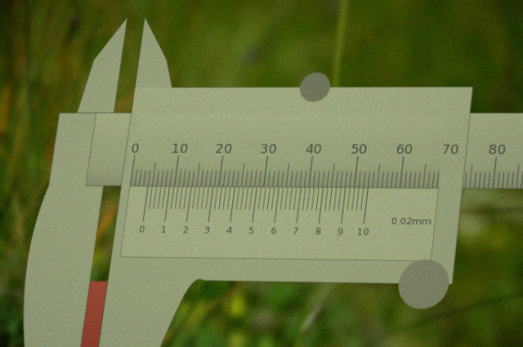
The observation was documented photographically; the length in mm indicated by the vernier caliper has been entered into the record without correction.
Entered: 4.0 mm
